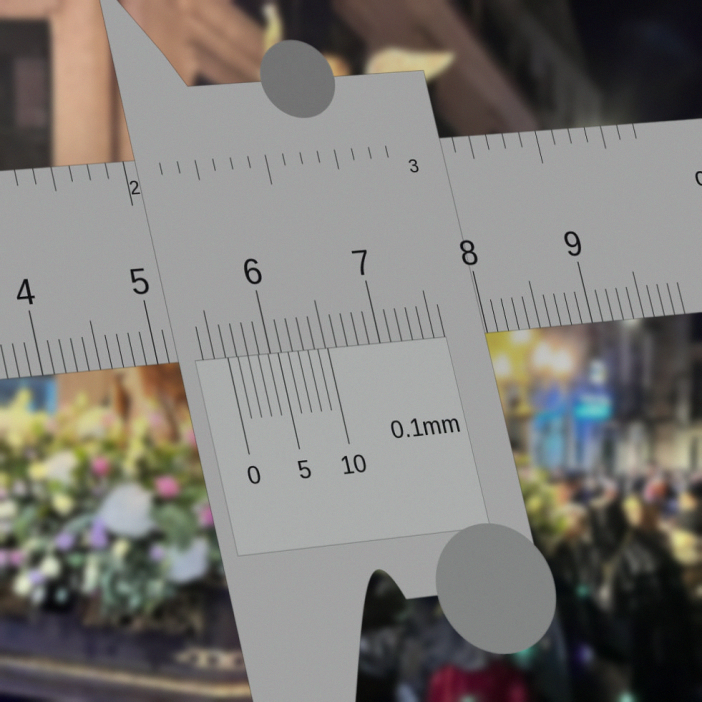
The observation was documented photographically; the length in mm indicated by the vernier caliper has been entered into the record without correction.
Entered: 56.2 mm
